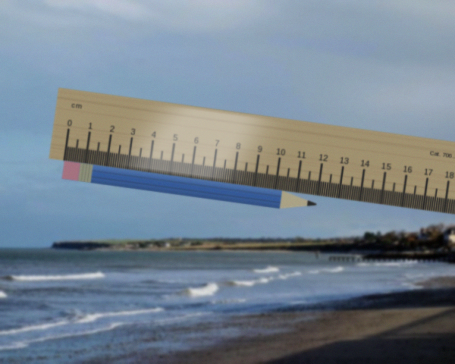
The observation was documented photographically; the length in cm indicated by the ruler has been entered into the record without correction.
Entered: 12 cm
